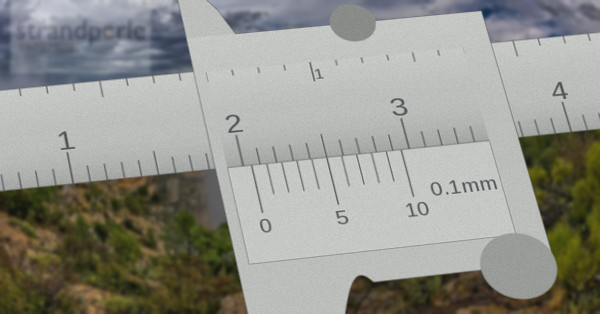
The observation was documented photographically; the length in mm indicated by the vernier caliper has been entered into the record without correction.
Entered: 20.5 mm
